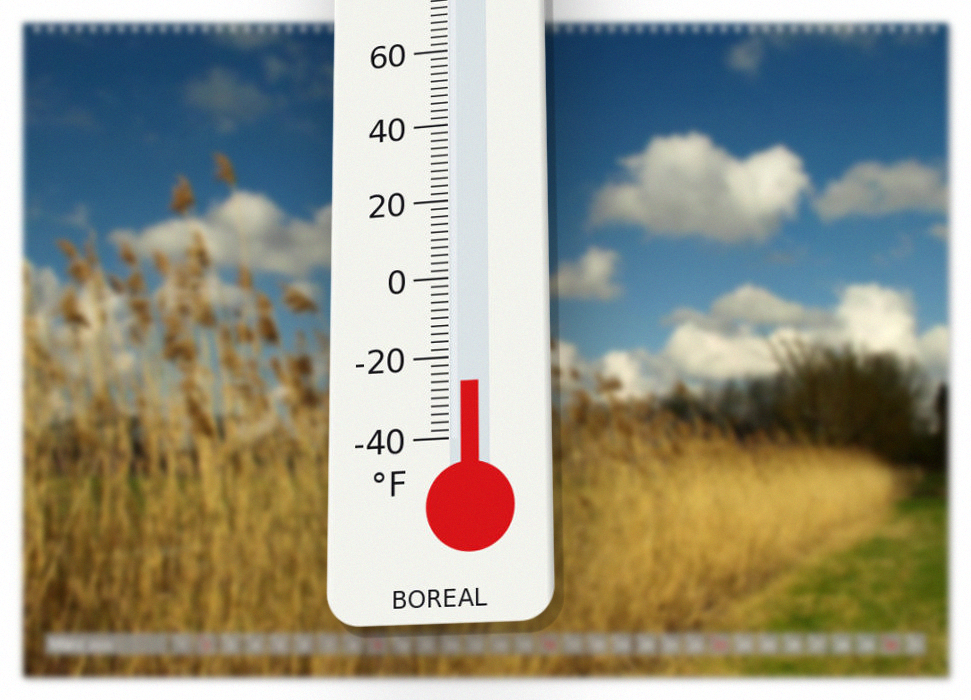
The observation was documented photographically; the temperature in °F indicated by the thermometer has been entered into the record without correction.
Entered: -26 °F
